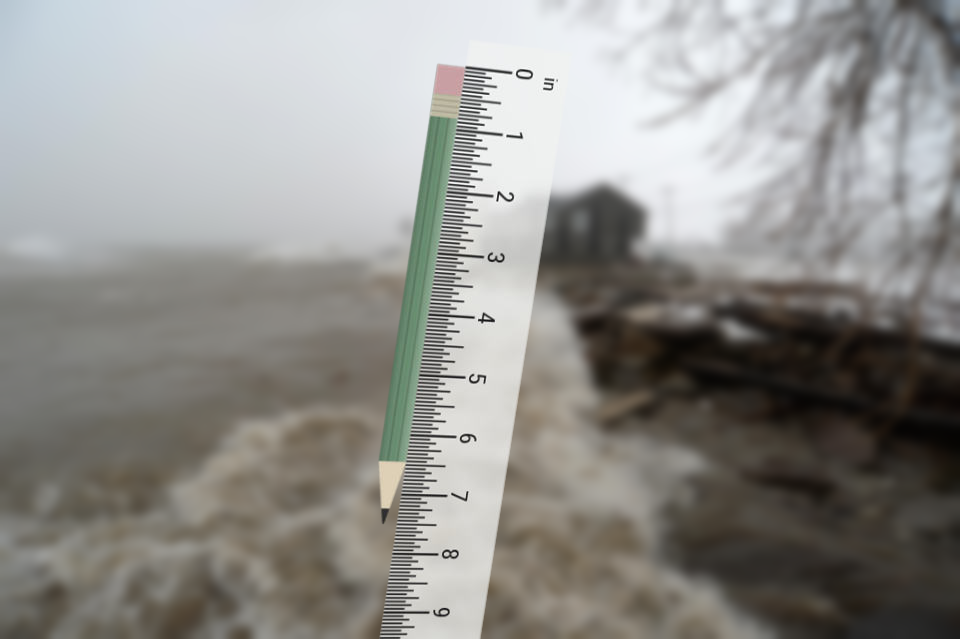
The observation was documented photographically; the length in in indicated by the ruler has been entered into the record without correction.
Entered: 7.5 in
